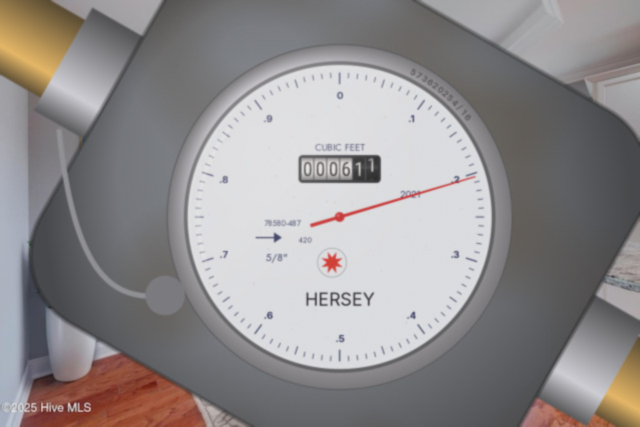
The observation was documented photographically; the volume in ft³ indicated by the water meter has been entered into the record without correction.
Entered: 611.20 ft³
